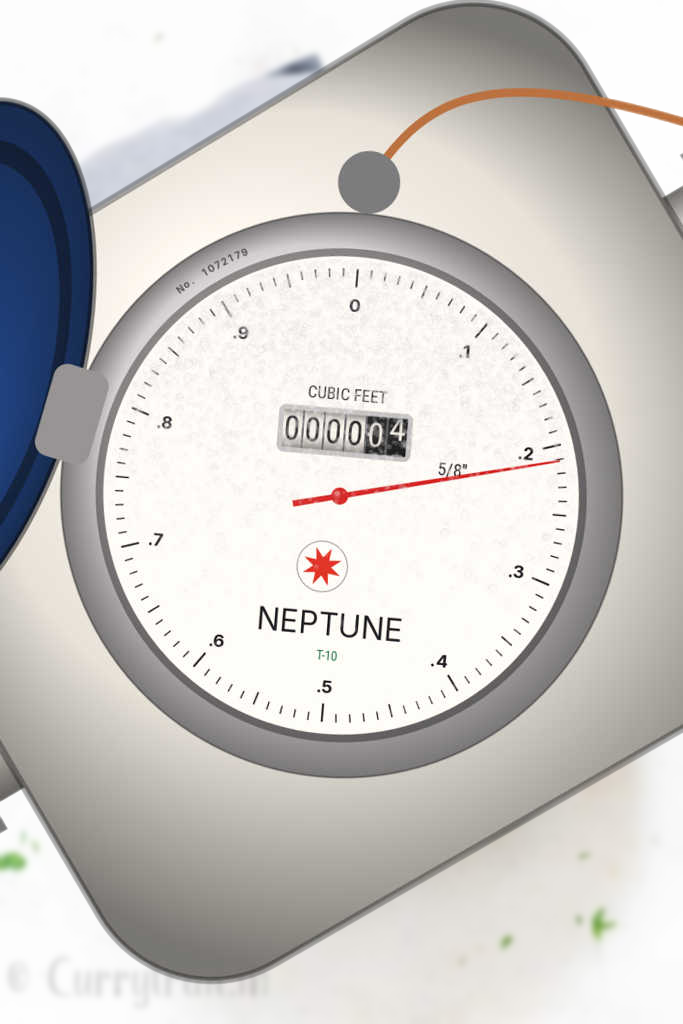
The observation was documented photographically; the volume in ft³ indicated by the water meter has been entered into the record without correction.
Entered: 4.21 ft³
